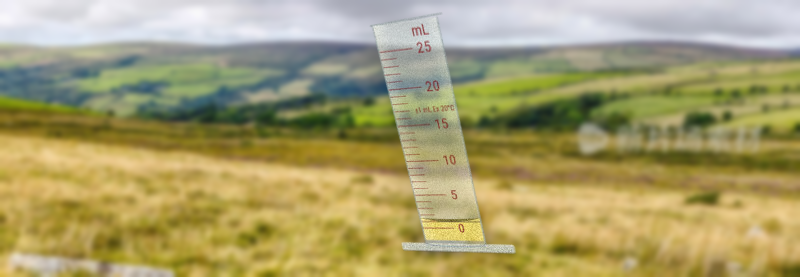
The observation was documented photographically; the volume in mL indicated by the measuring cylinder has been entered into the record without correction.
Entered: 1 mL
